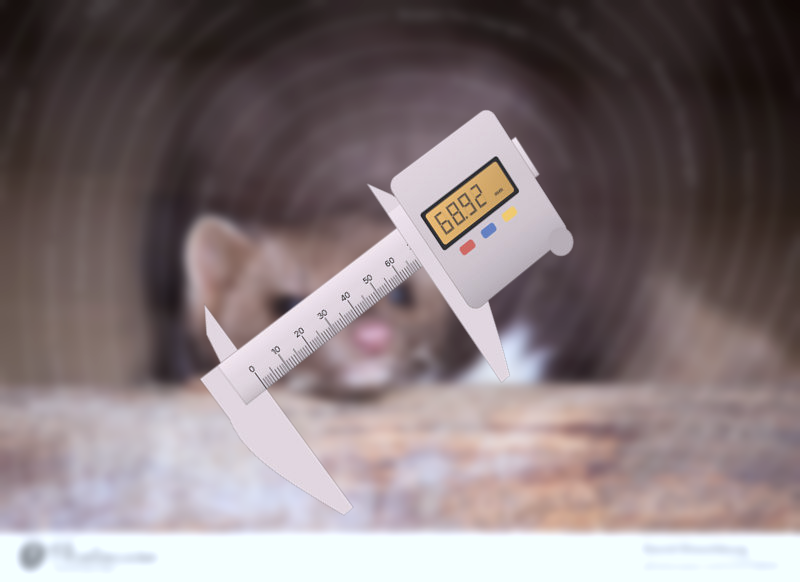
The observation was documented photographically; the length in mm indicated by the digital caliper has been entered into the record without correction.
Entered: 68.92 mm
